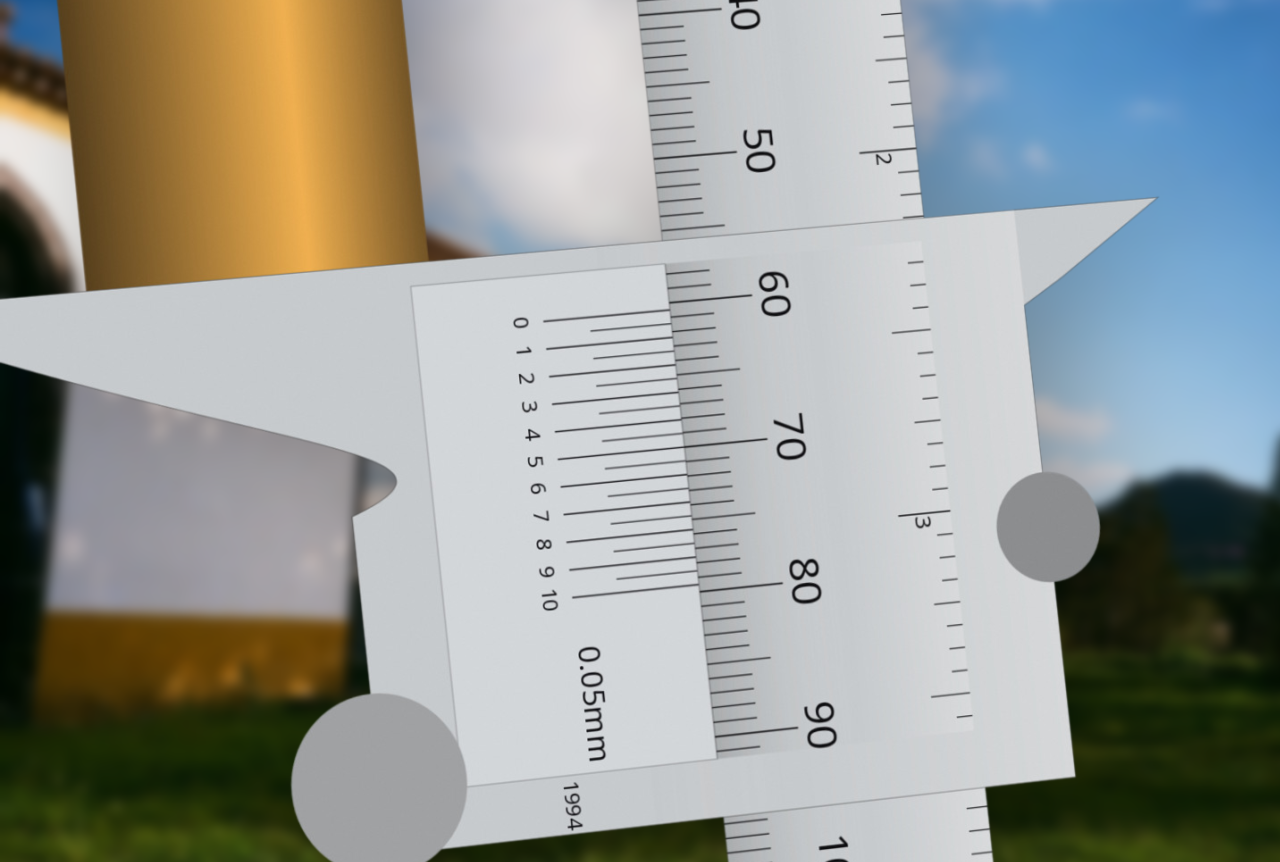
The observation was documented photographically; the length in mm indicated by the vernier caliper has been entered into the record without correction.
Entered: 60.5 mm
